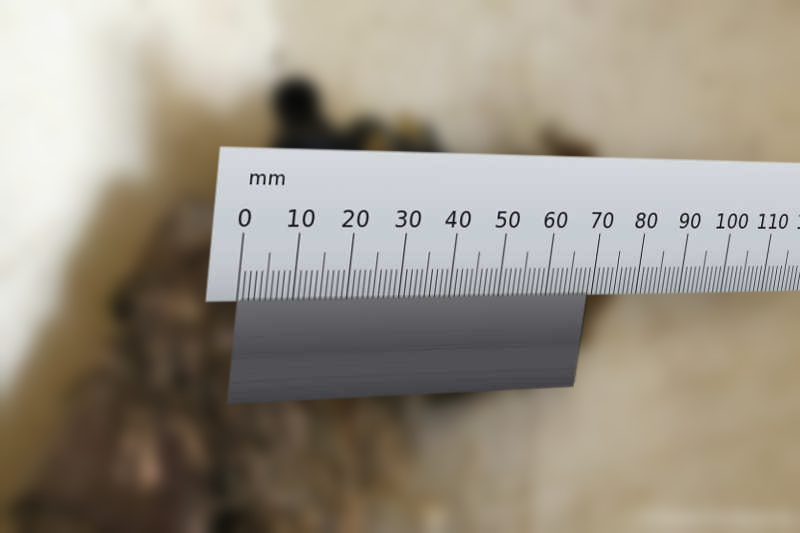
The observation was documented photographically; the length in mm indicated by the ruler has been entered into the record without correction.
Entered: 69 mm
